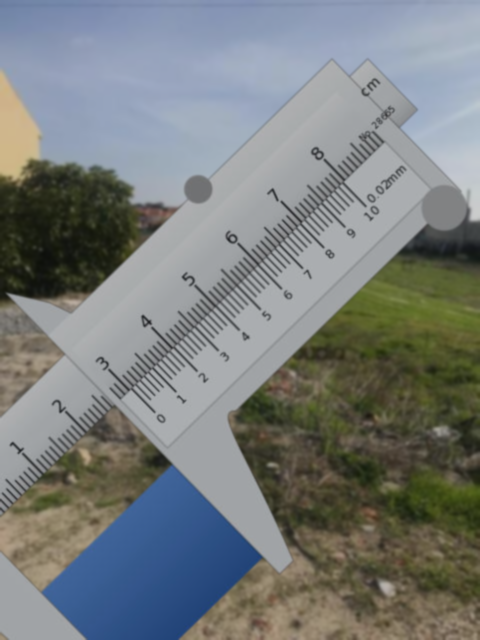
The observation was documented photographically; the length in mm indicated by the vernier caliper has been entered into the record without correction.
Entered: 30.5 mm
